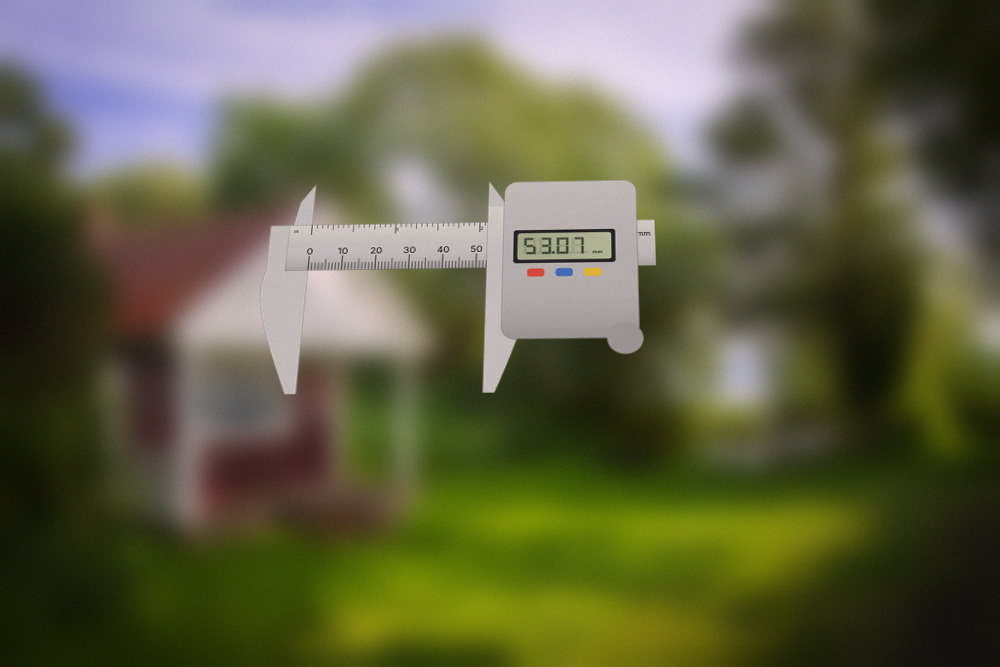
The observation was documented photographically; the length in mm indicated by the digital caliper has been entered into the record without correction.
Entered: 53.07 mm
